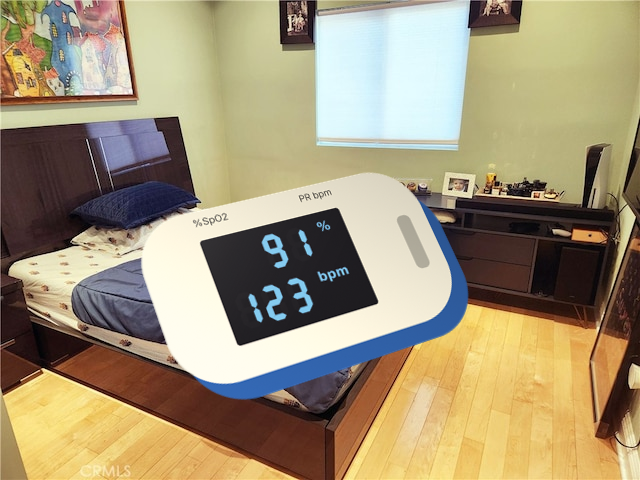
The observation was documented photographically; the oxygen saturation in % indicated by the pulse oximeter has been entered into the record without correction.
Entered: 91 %
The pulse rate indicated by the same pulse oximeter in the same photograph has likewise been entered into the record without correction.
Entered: 123 bpm
